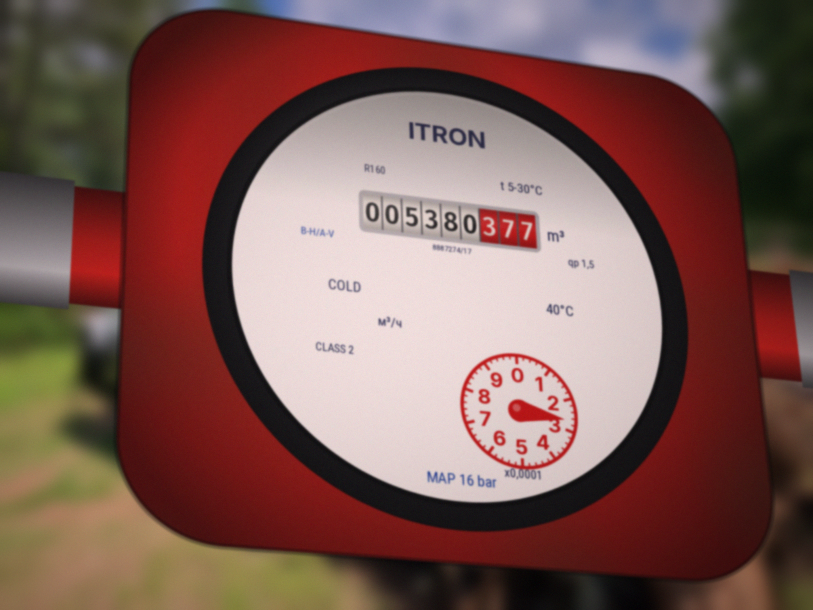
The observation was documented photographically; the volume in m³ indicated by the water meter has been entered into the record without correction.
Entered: 5380.3772 m³
